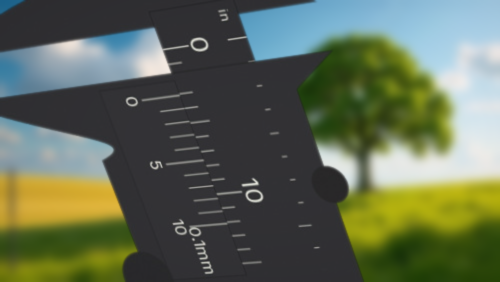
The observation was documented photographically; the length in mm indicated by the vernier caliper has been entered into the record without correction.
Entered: 3.1 mm
